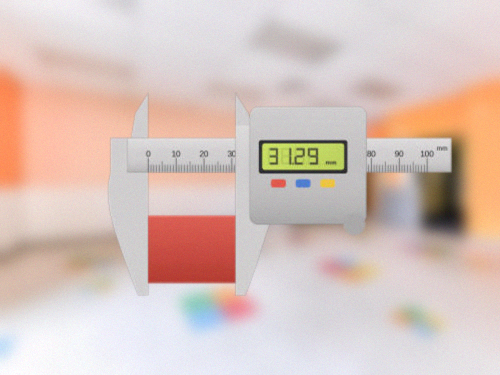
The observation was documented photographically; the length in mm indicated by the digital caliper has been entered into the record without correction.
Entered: 31.29 mm
